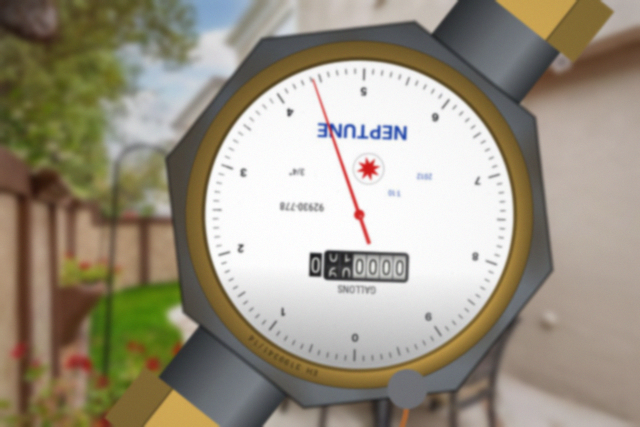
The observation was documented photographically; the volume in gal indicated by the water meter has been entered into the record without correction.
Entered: 94.4 gal
